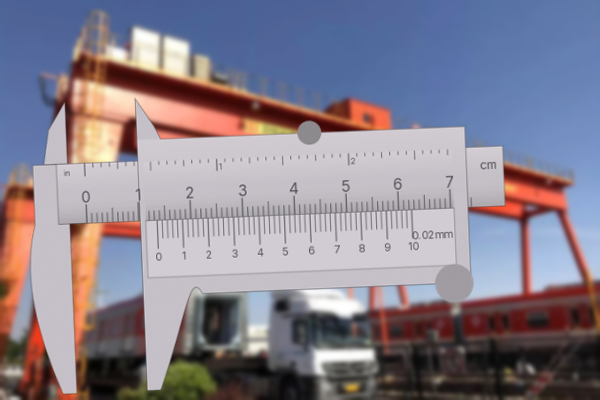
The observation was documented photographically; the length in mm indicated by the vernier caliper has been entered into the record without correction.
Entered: 13.5 mm
